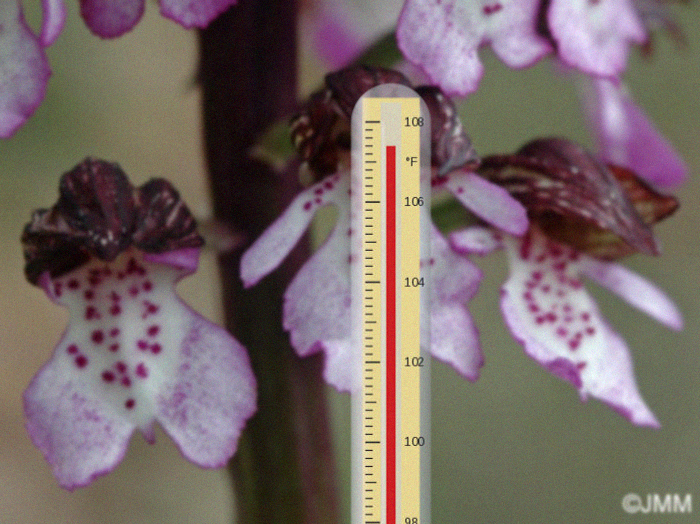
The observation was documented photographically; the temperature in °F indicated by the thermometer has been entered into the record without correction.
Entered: 107.4 °F
